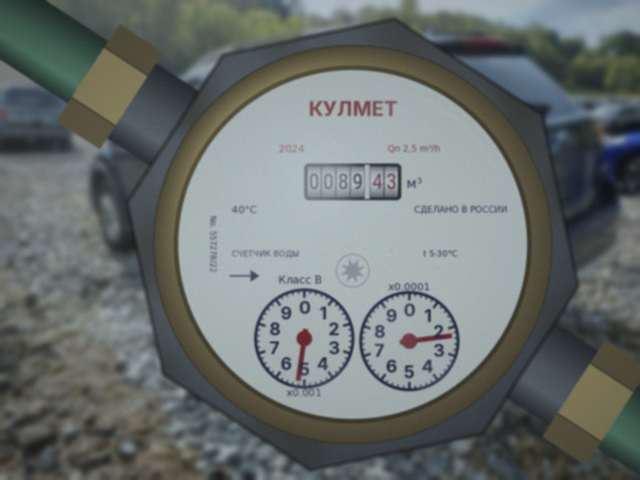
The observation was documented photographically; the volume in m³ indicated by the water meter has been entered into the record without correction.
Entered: 89.4352 m³
